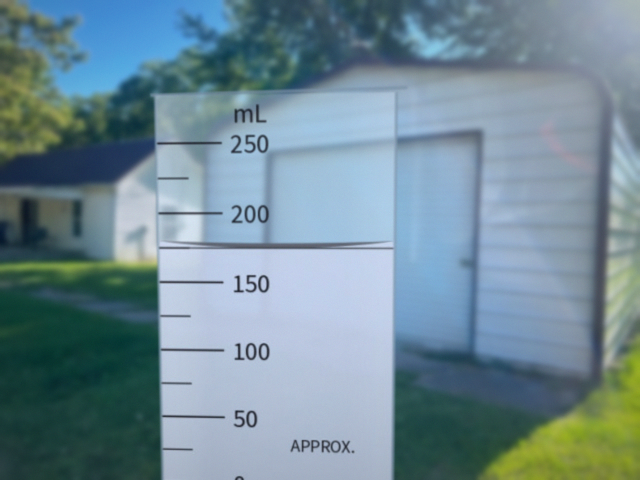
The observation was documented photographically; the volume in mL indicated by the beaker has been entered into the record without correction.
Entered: 175 mL
